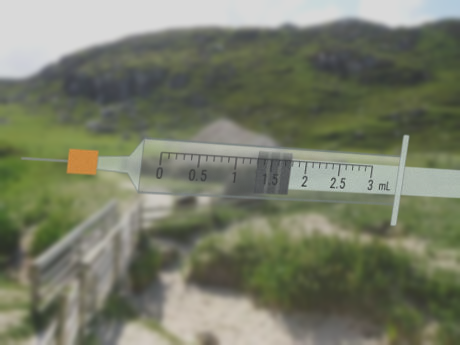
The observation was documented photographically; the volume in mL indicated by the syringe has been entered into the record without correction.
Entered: 1.3 mL
